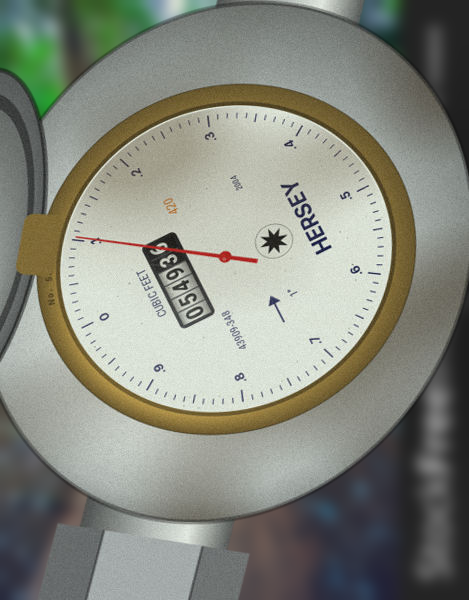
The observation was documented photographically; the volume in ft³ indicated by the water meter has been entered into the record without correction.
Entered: 54936.10 ft³
